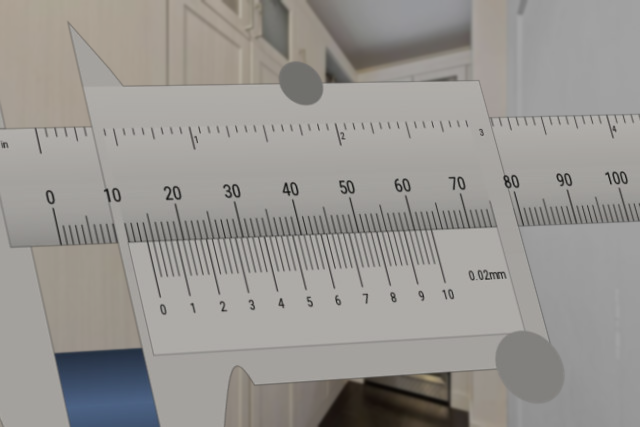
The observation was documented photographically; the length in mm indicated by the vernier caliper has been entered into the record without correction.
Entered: 14.0 mm
